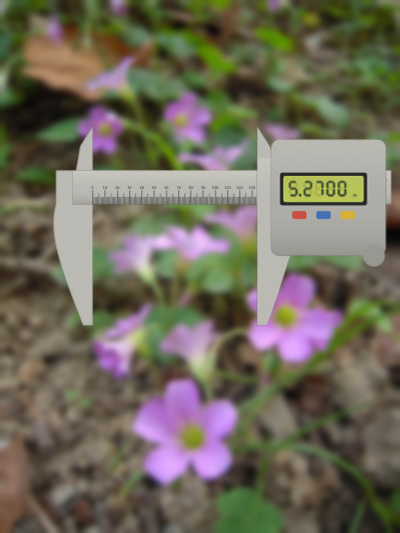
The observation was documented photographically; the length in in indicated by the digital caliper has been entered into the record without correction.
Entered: 5.2700 in
